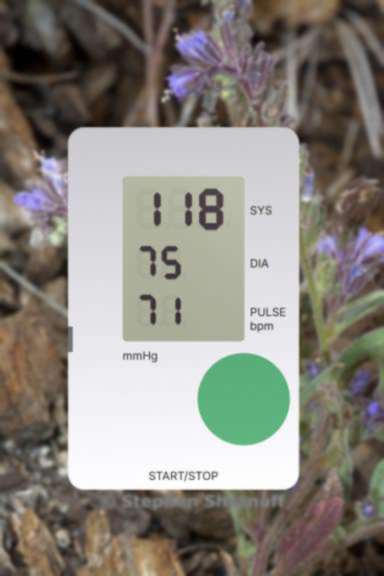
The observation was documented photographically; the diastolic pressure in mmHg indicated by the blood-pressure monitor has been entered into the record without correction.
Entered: 75 mmHg
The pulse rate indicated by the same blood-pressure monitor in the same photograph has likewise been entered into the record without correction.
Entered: 71 bpm
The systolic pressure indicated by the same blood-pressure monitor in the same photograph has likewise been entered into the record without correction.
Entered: 118 mmHg
